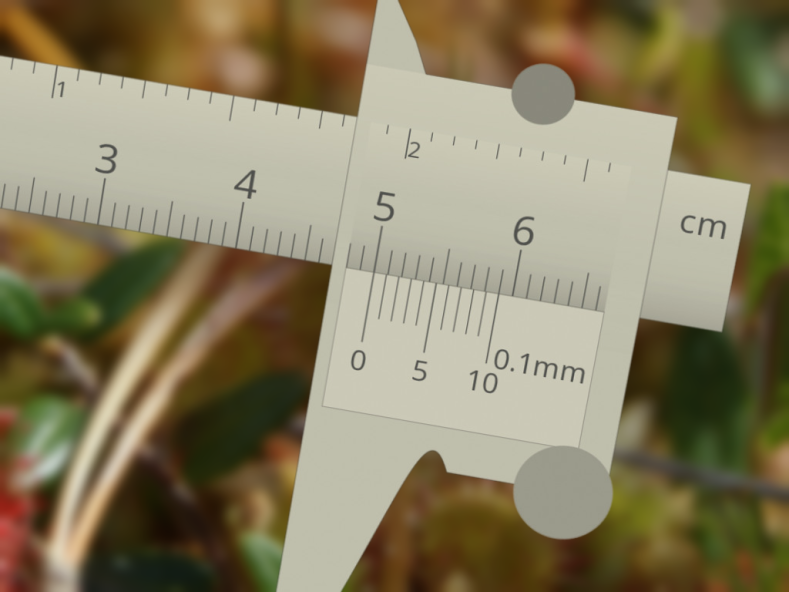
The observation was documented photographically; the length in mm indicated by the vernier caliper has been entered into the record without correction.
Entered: 50.0 mm
